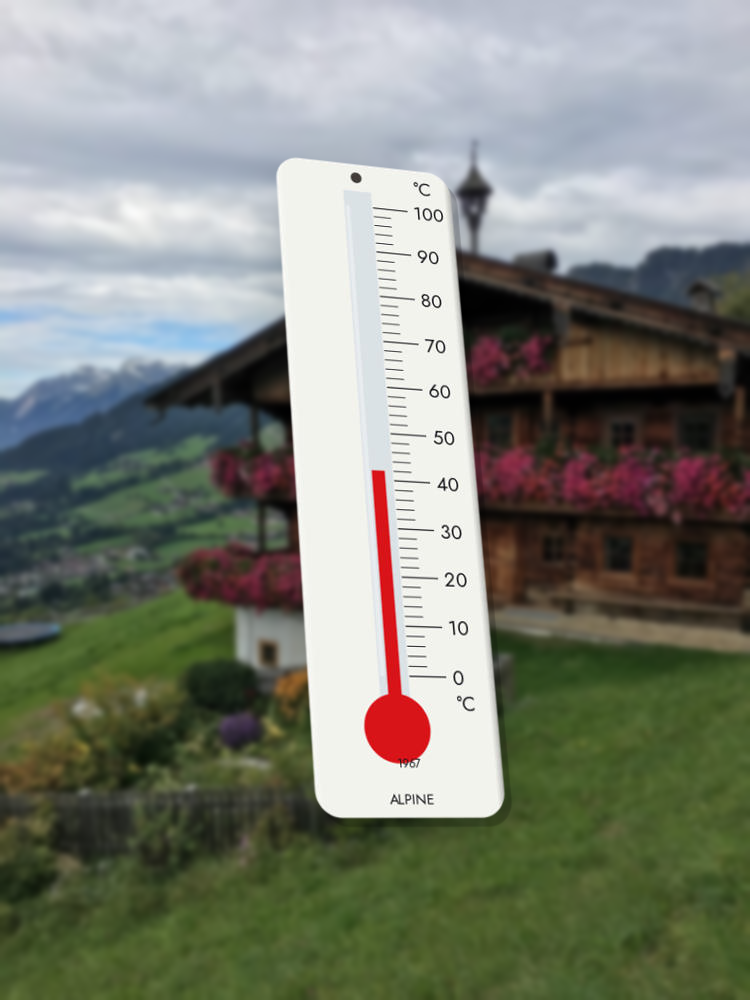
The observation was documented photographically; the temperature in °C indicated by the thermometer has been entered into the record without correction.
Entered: 42 °C
